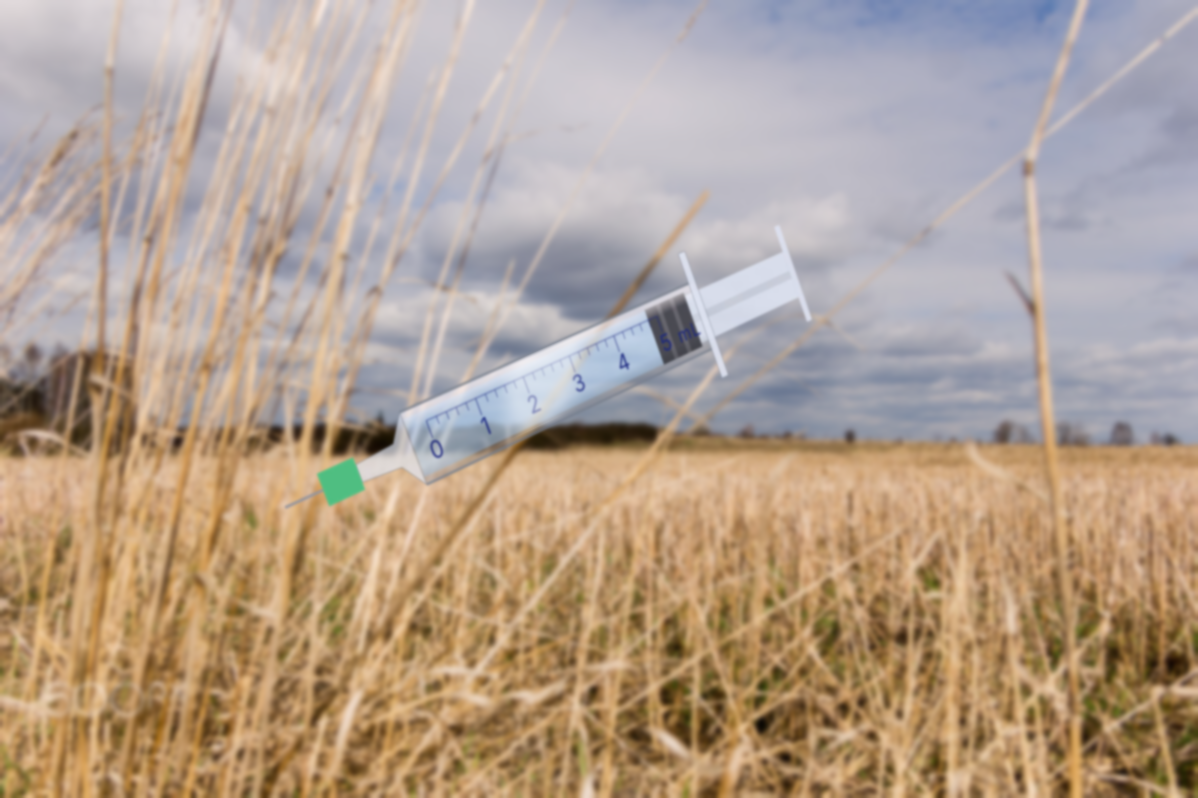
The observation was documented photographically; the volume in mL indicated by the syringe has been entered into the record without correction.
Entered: 4.8 mL
